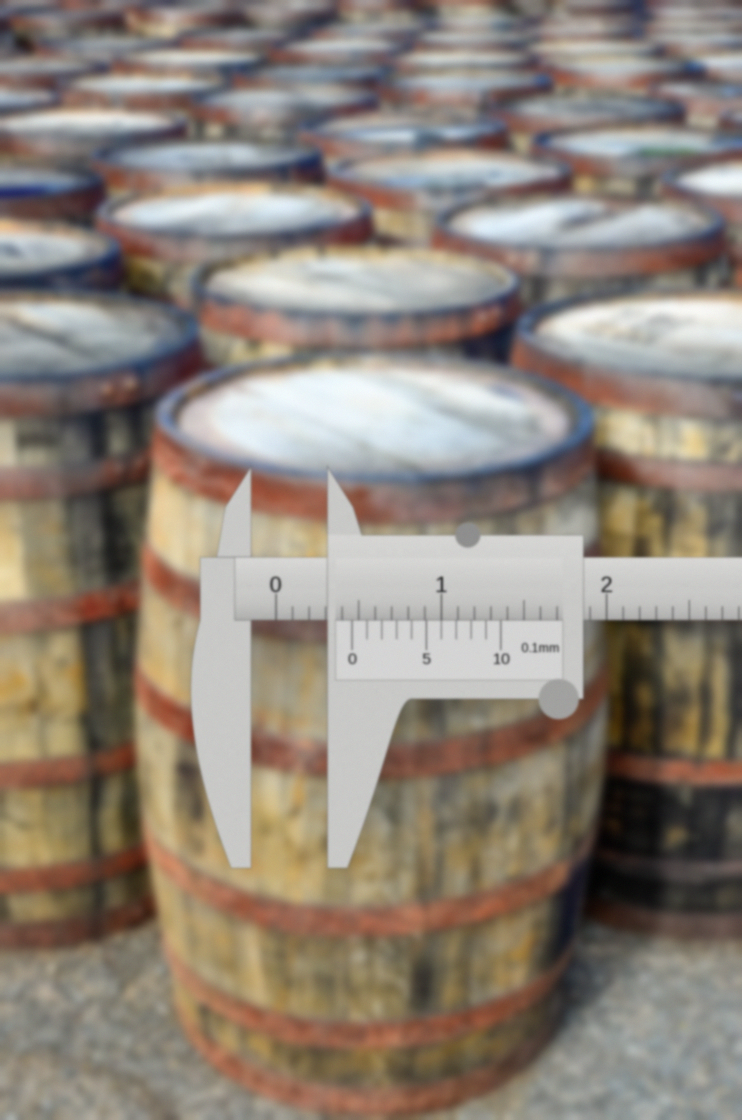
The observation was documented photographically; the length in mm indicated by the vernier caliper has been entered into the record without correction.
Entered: 4.6 mm
